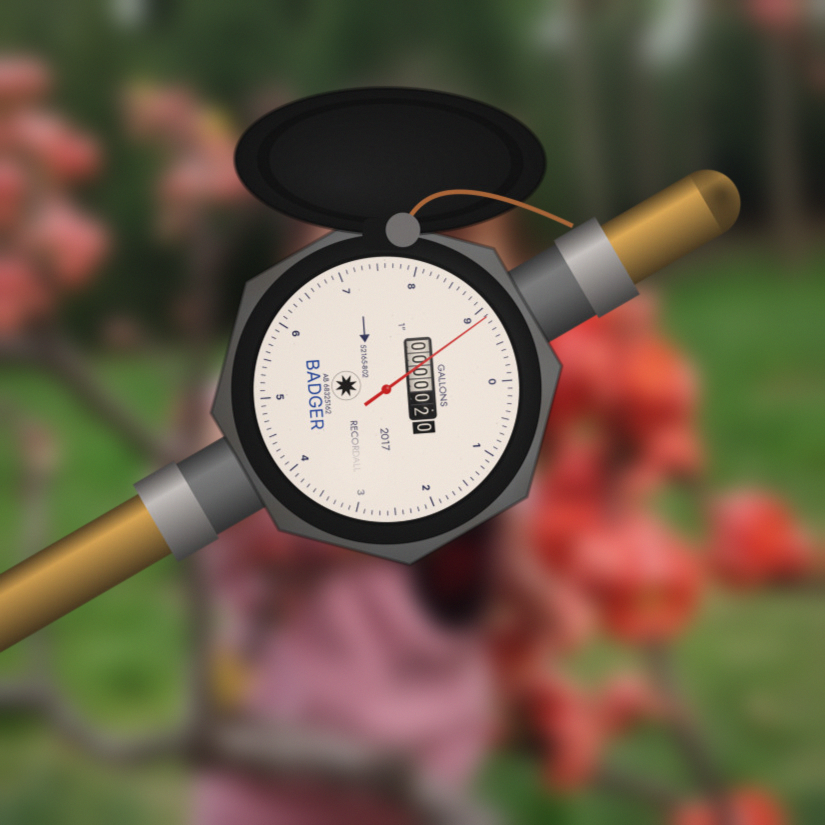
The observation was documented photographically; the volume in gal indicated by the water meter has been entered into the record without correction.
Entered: 19.1 gal
